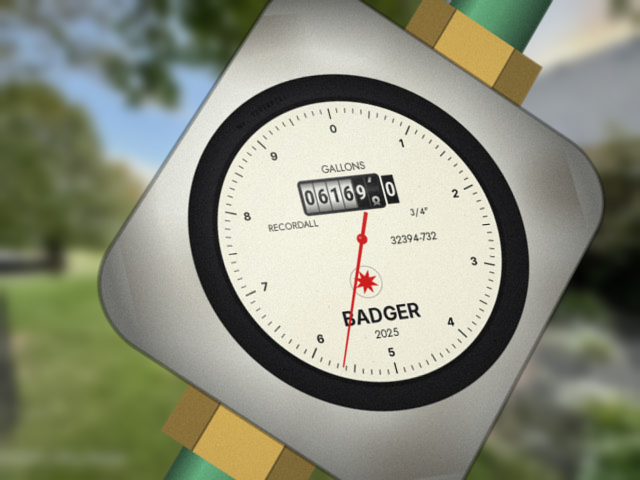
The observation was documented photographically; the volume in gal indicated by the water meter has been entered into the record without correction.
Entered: 616975.6 gal
